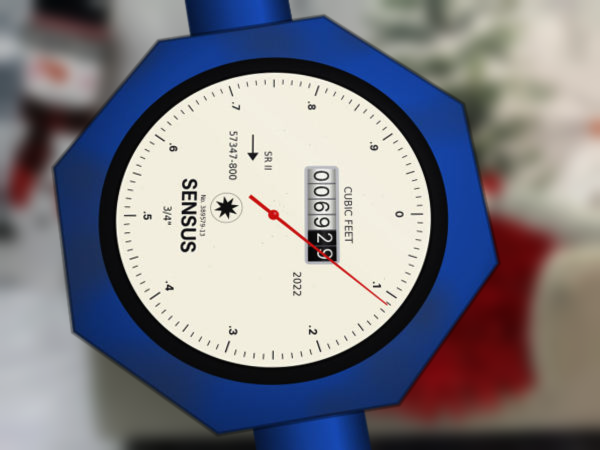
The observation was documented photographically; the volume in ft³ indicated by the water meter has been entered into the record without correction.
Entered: 6929.11 ft³
